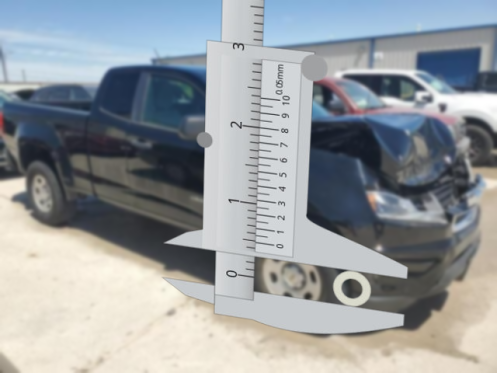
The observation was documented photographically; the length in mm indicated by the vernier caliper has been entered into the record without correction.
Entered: 4.8 mm
